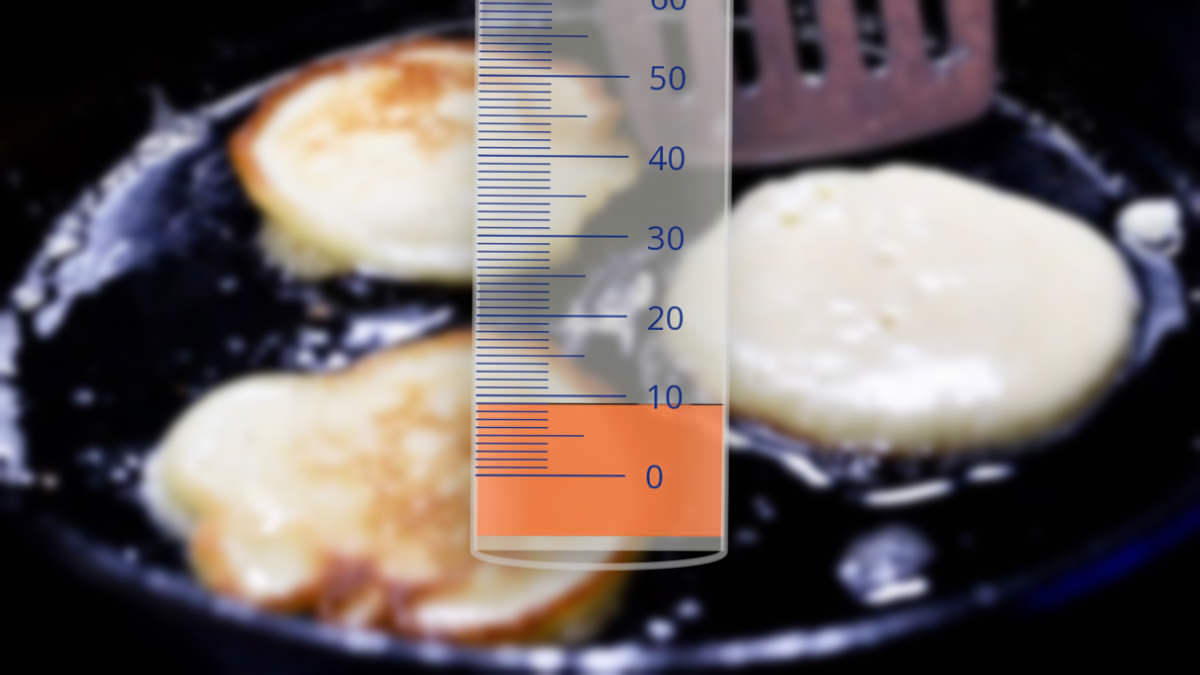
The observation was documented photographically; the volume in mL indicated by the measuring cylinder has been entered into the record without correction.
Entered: 9 mL
